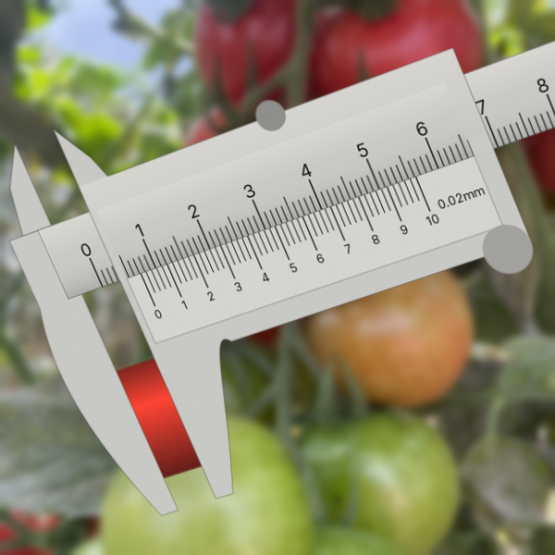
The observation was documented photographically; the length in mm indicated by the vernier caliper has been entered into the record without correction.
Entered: 7.2 mm
